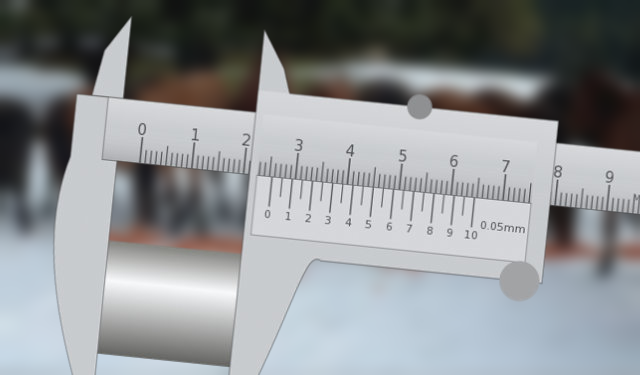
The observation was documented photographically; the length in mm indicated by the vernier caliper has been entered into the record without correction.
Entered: 25.5 mm
